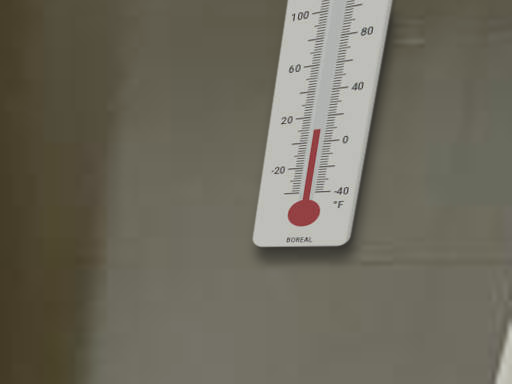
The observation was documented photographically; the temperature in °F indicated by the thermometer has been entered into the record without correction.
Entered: 10 °F
